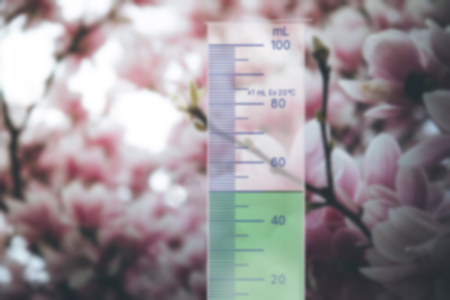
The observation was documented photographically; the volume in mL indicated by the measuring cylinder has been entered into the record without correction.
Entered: 50 mL
